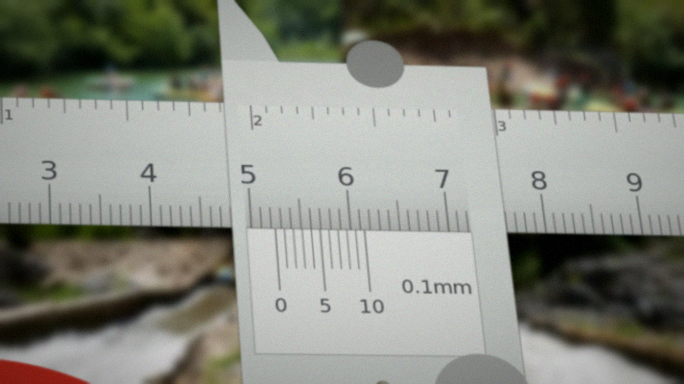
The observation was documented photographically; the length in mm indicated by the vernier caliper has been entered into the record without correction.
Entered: 52.4 mm
